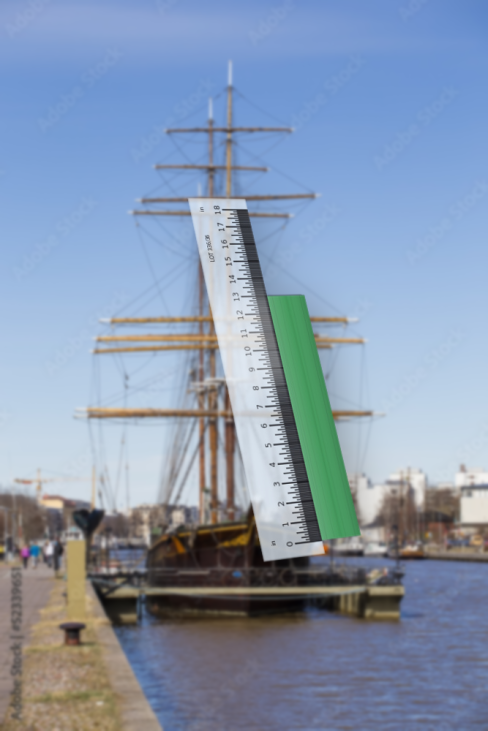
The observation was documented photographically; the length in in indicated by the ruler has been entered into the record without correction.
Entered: 13 in
